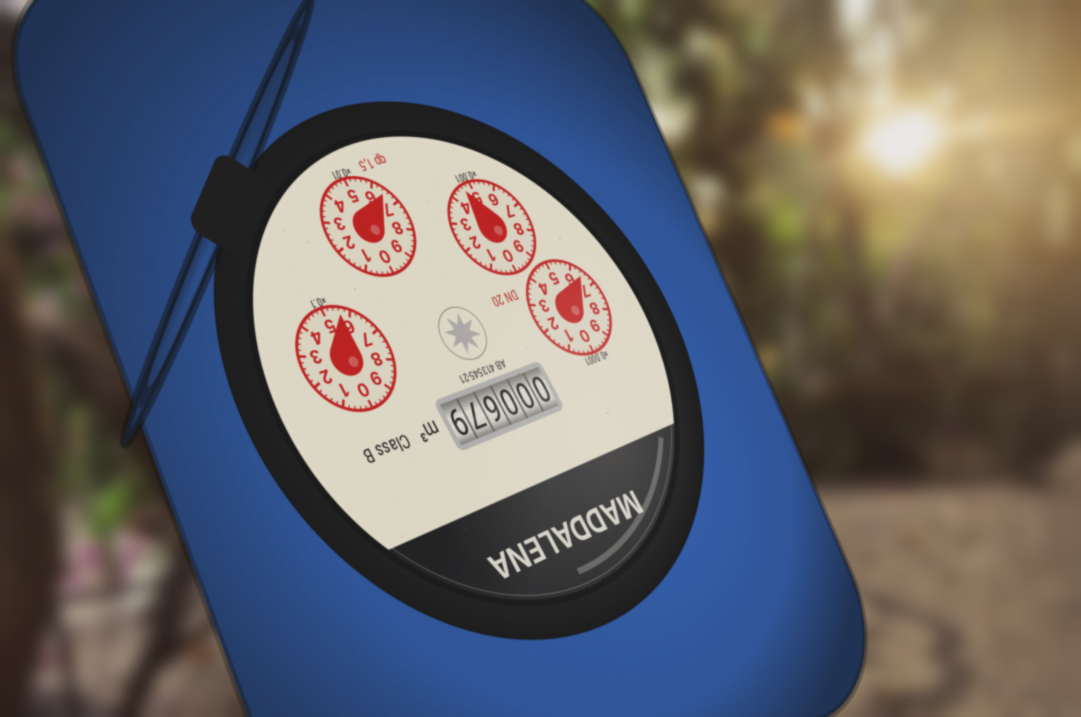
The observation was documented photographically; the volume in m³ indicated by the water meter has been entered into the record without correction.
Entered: 679.5646 m³
